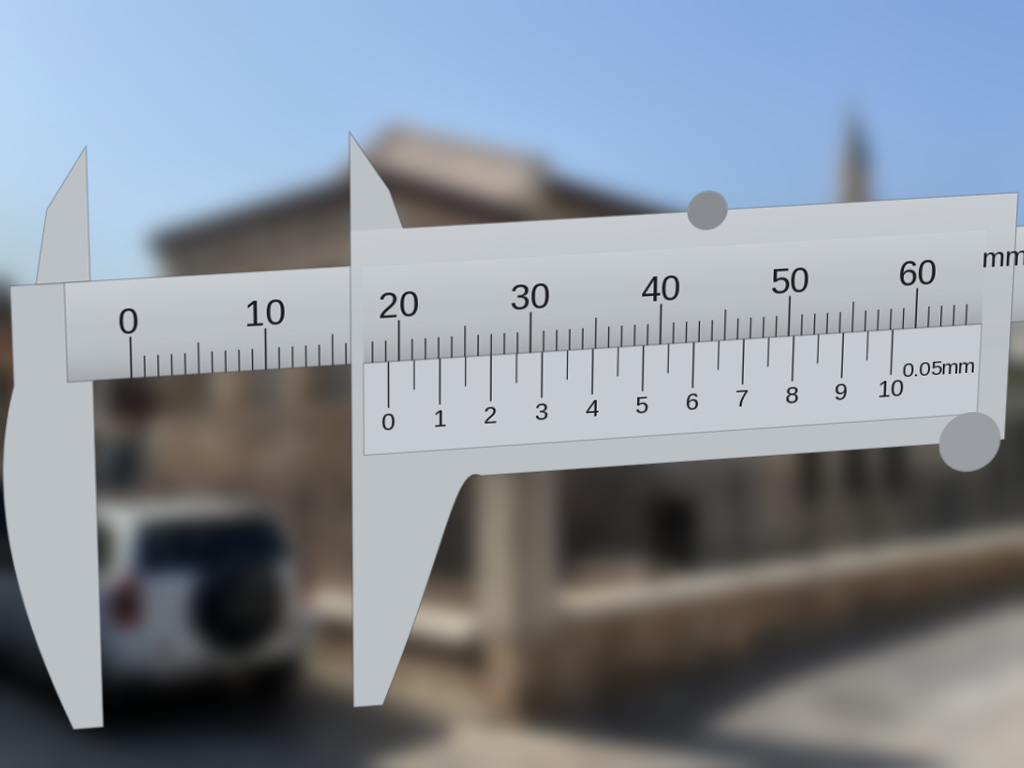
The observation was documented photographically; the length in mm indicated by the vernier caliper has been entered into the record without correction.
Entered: 19.2 mm
